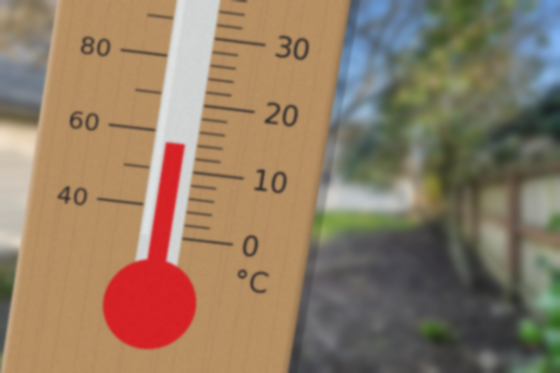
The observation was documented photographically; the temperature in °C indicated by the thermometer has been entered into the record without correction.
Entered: 14 °C
